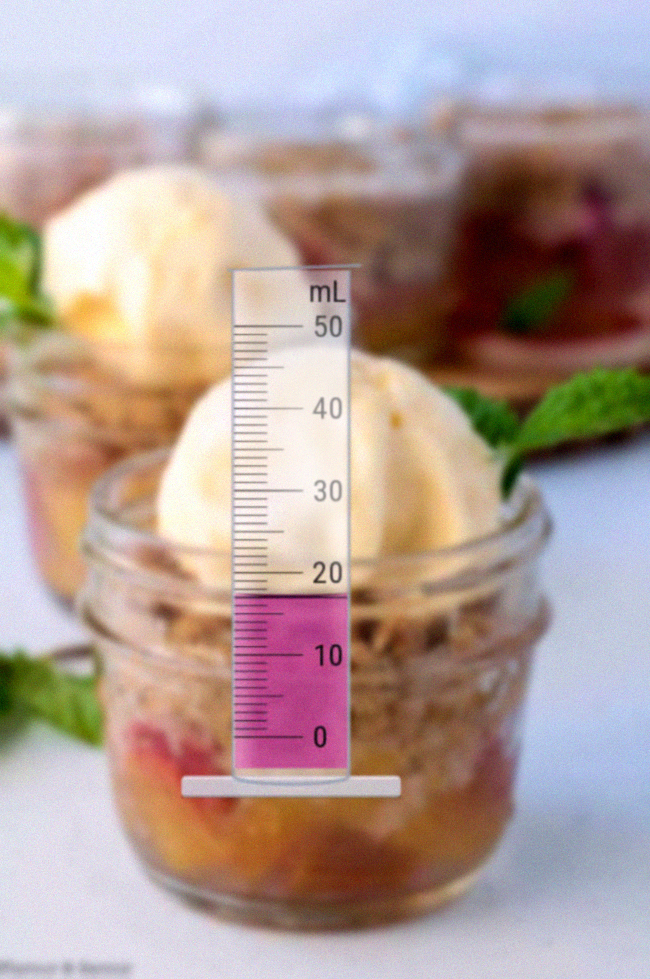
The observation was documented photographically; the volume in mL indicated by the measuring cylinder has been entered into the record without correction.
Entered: 17 mL
